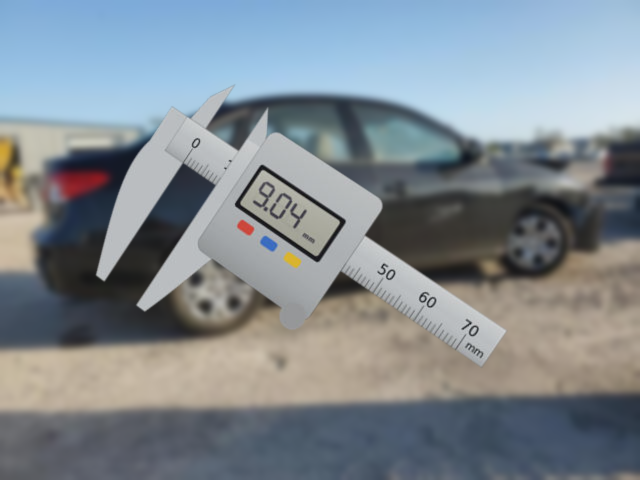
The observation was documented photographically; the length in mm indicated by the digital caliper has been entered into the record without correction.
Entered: 9.04 mm
